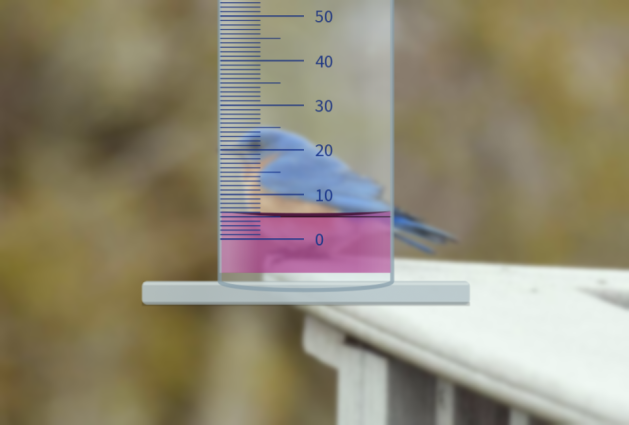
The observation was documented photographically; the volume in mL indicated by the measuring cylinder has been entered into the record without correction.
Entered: 5 mL
